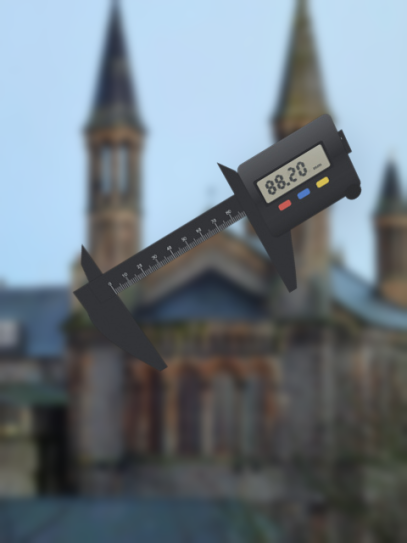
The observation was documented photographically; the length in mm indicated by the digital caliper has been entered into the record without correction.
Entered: 88.20 mm
